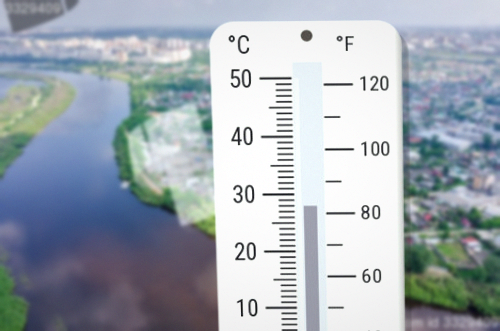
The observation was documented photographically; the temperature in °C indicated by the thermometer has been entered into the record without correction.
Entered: 28 °C
